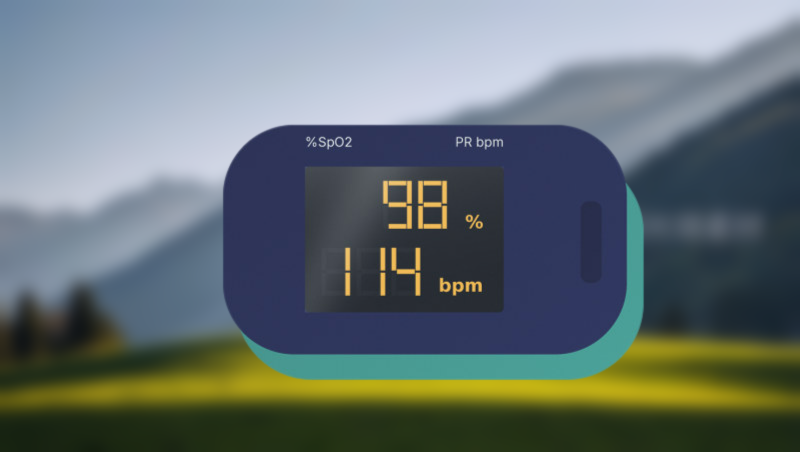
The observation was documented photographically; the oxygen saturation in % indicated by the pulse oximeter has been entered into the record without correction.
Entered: 98 %
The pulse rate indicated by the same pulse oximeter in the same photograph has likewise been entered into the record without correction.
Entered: 114 bpm
